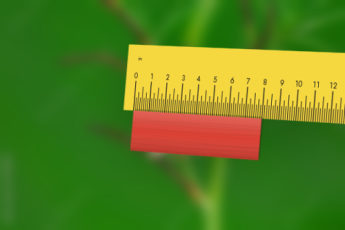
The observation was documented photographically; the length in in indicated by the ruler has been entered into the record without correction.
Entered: 8 in
